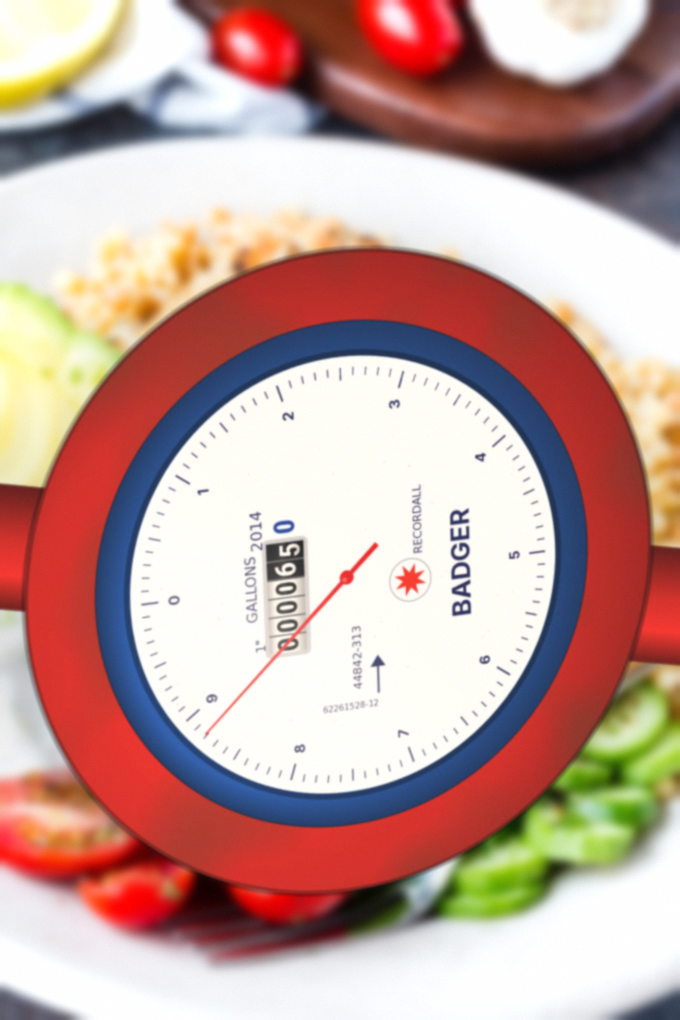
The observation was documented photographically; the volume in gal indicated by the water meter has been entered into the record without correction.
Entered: 648.8 gal
